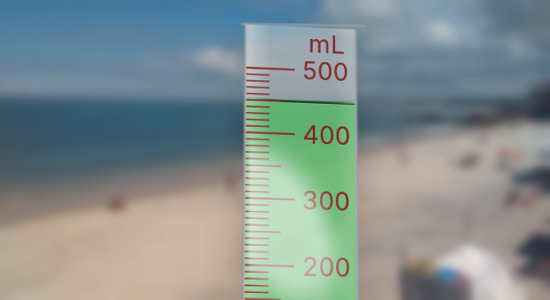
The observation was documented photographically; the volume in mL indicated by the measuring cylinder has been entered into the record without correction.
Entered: 450 mL
